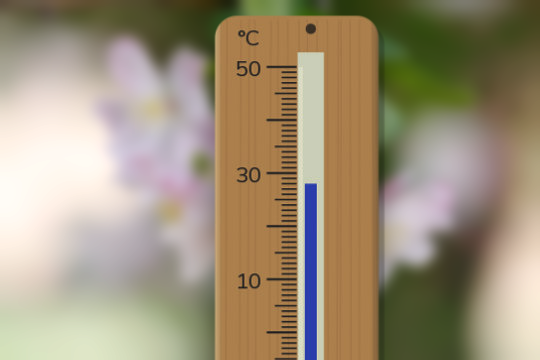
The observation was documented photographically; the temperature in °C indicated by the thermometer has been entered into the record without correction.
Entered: 28 °C
